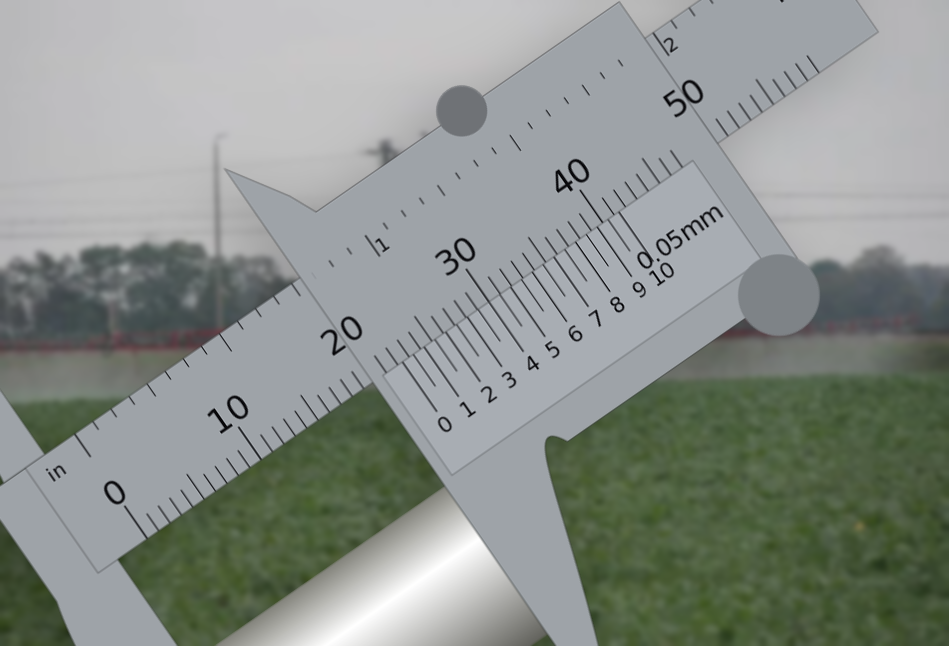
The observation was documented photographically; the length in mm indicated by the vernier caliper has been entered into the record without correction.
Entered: 22.4 mm
